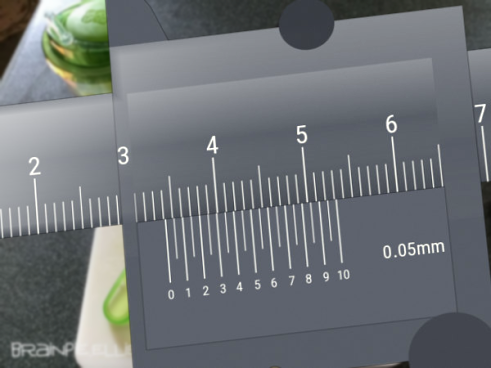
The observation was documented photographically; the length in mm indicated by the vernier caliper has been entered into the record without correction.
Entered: 34.2 mm
